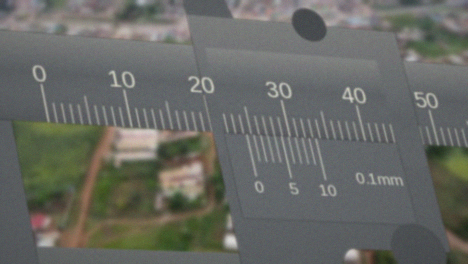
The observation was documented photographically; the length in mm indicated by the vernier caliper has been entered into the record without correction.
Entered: 24.4 mm
